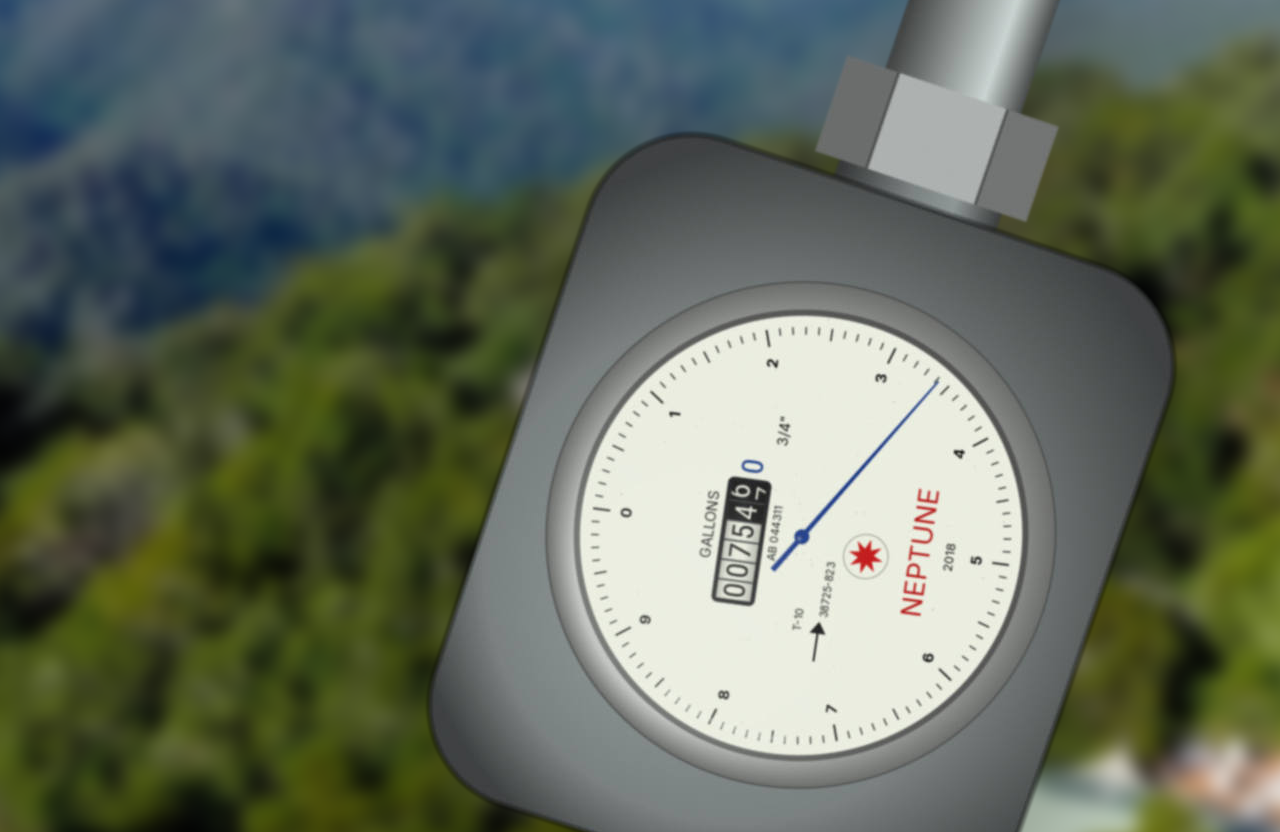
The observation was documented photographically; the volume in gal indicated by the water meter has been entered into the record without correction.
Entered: 75463.4 gal
